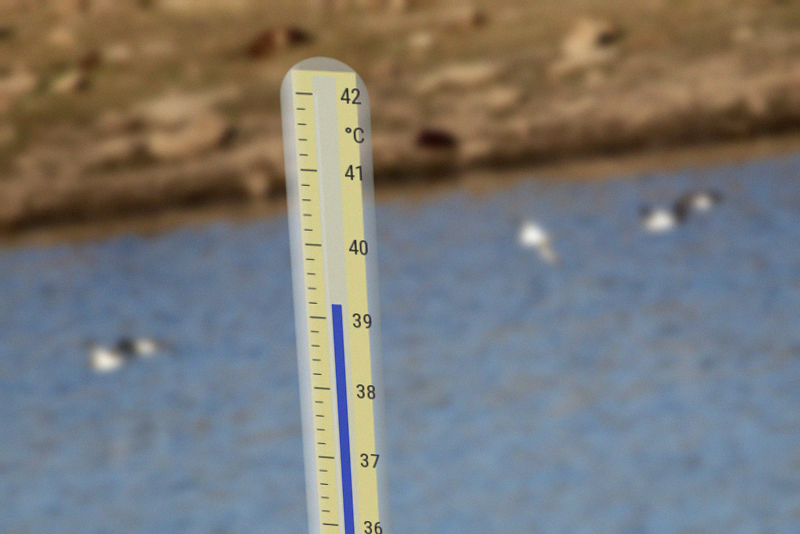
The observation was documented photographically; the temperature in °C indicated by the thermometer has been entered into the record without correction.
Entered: 39.2 °C
